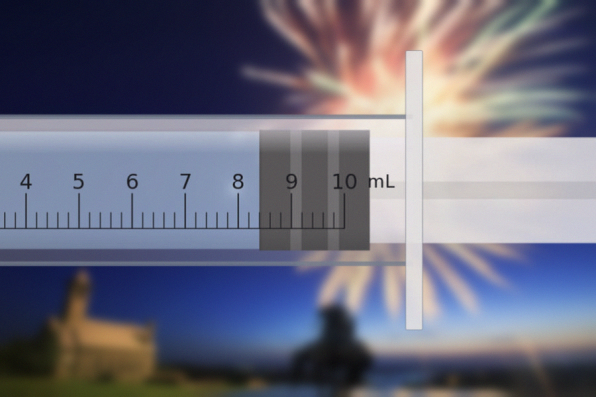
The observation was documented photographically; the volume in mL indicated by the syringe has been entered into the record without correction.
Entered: 8.4 mL
